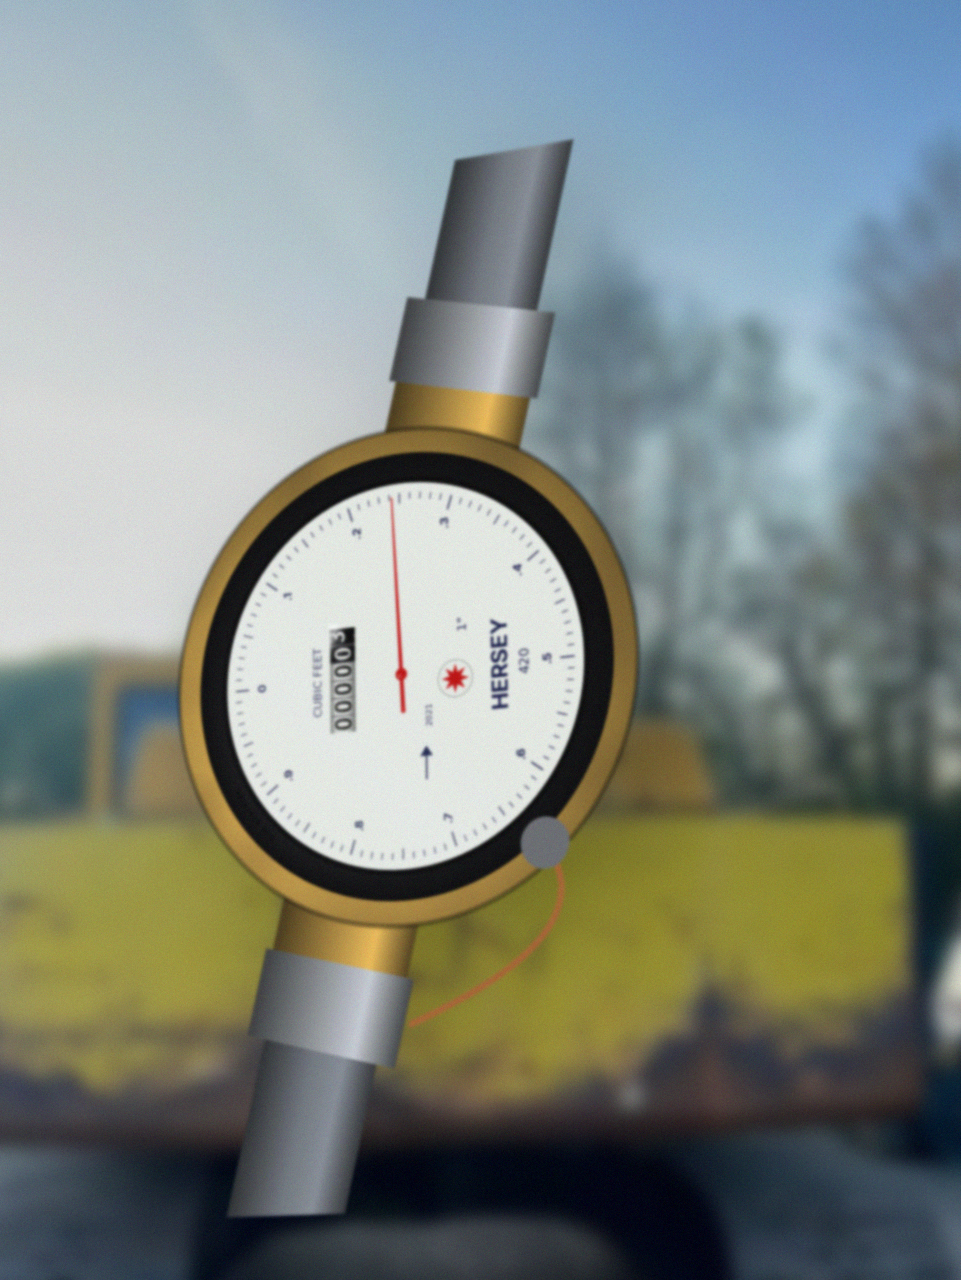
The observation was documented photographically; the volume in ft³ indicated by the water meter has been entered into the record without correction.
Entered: 3.24 ft³
